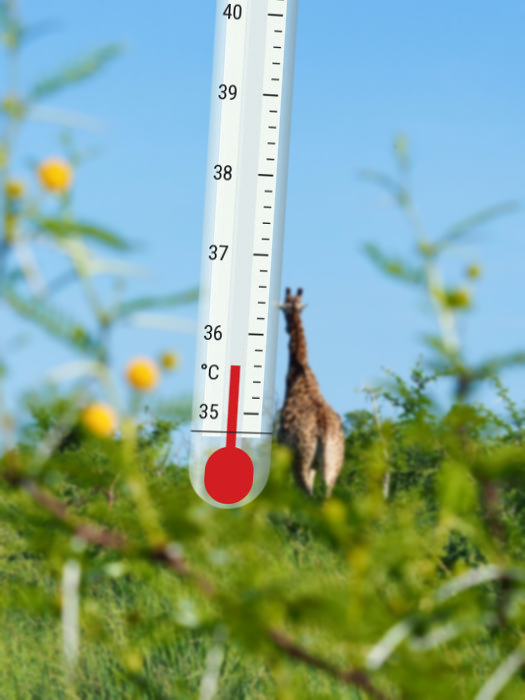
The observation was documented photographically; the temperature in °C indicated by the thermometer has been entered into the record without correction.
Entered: 35.6 °C
